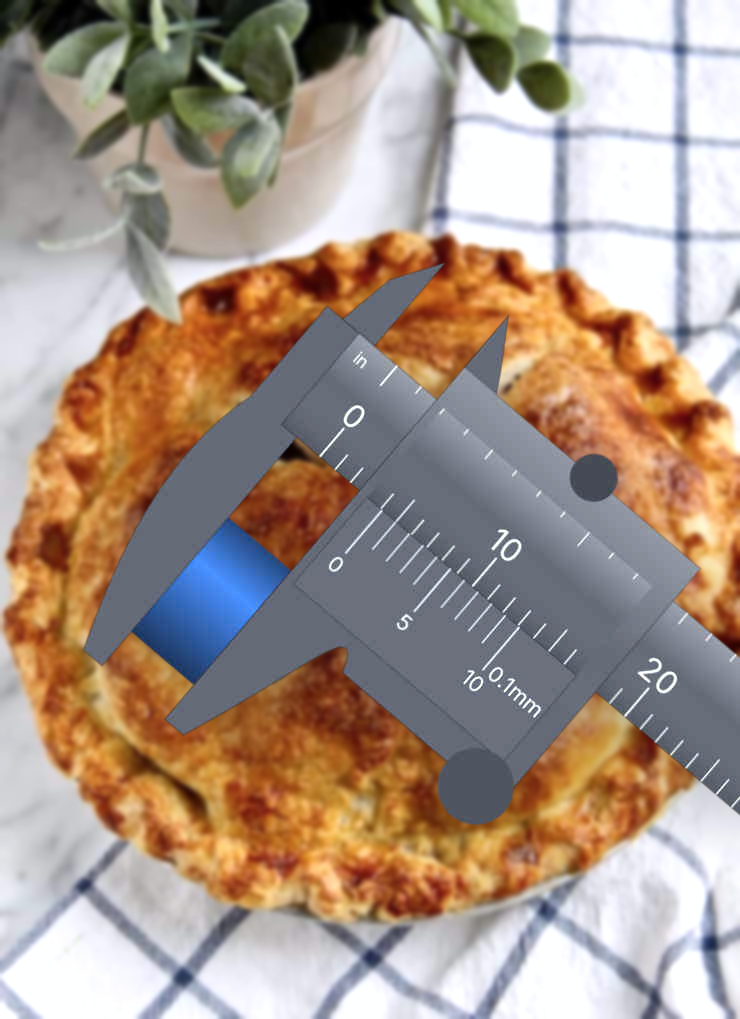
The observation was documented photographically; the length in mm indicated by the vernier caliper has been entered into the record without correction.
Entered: 4.1 mm
